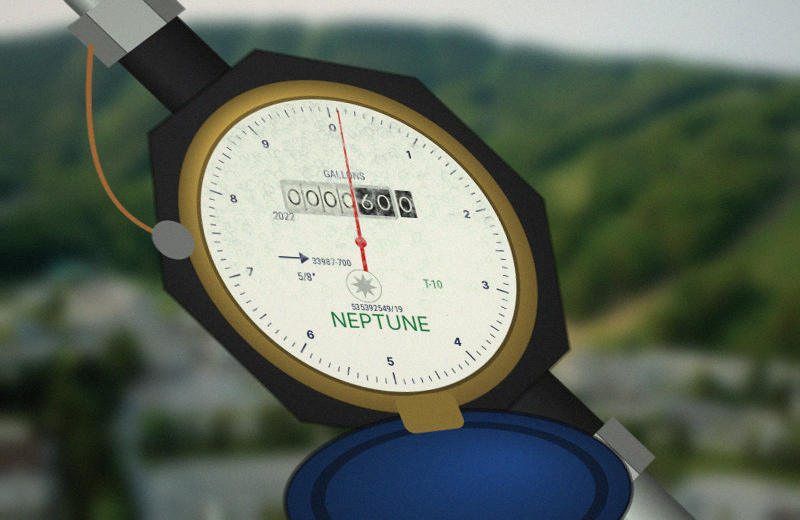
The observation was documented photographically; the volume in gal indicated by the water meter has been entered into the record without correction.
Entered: 600.1 gal
